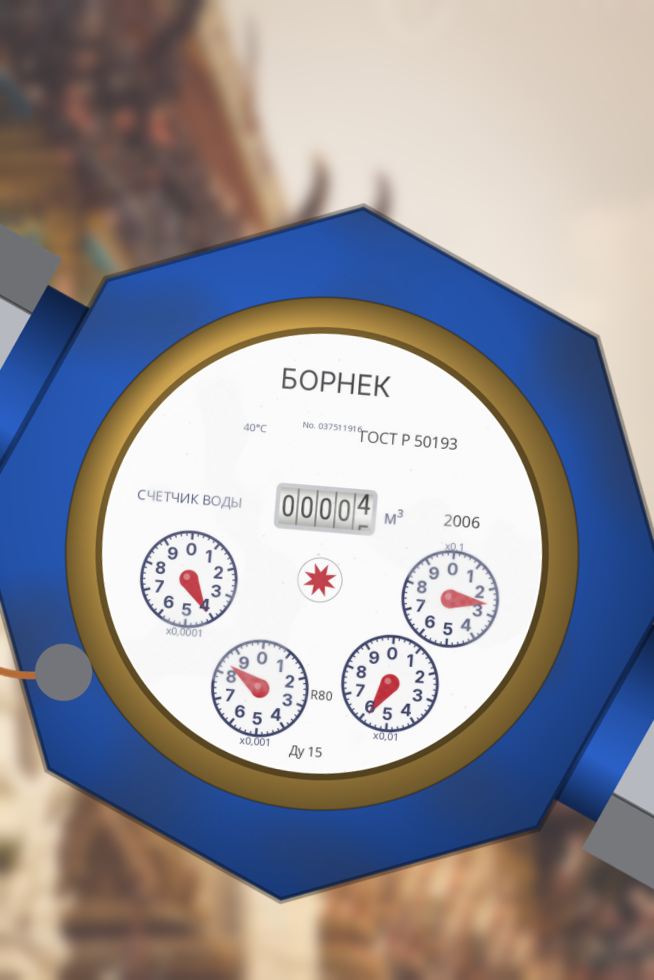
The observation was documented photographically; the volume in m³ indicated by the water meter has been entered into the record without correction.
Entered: 4.2584 m³
